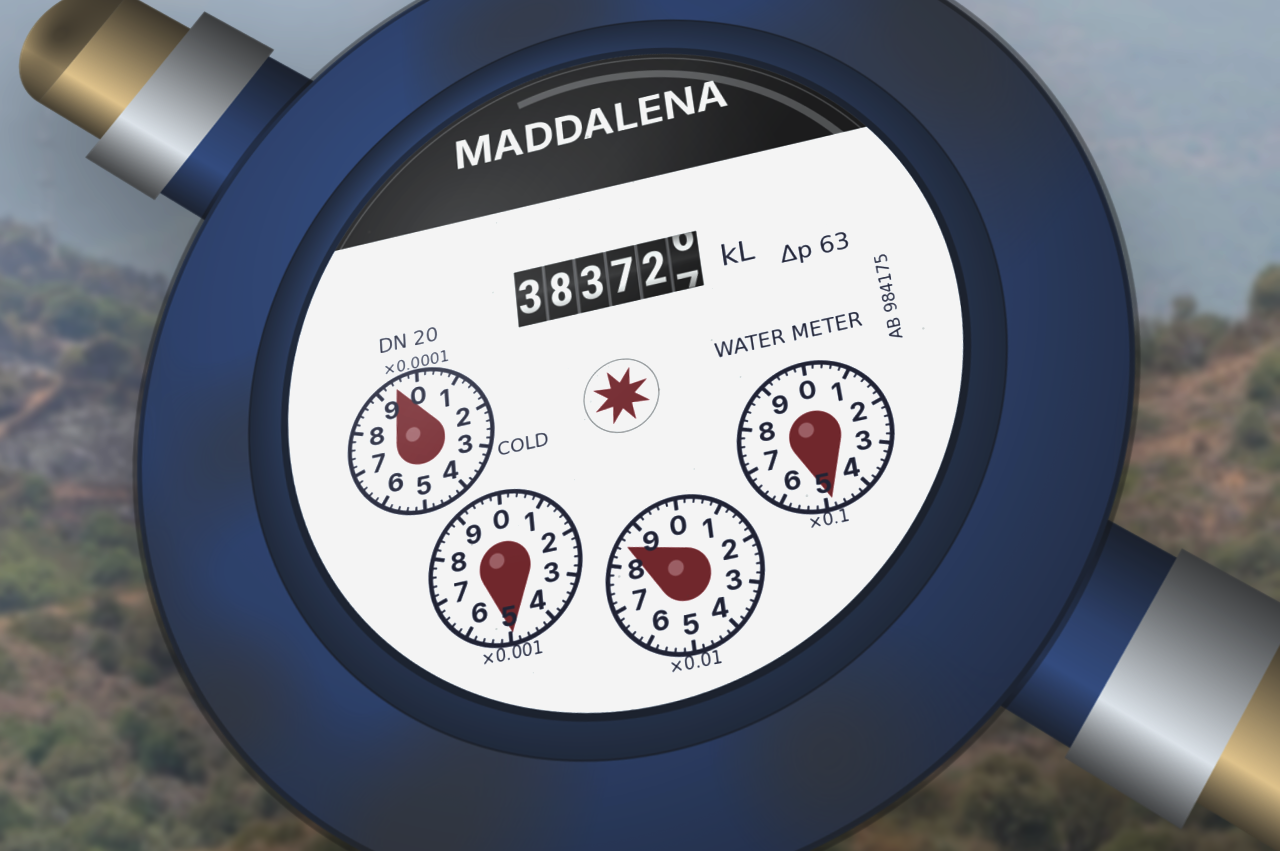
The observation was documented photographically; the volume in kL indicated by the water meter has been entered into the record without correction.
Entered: 383726.4849 kL
